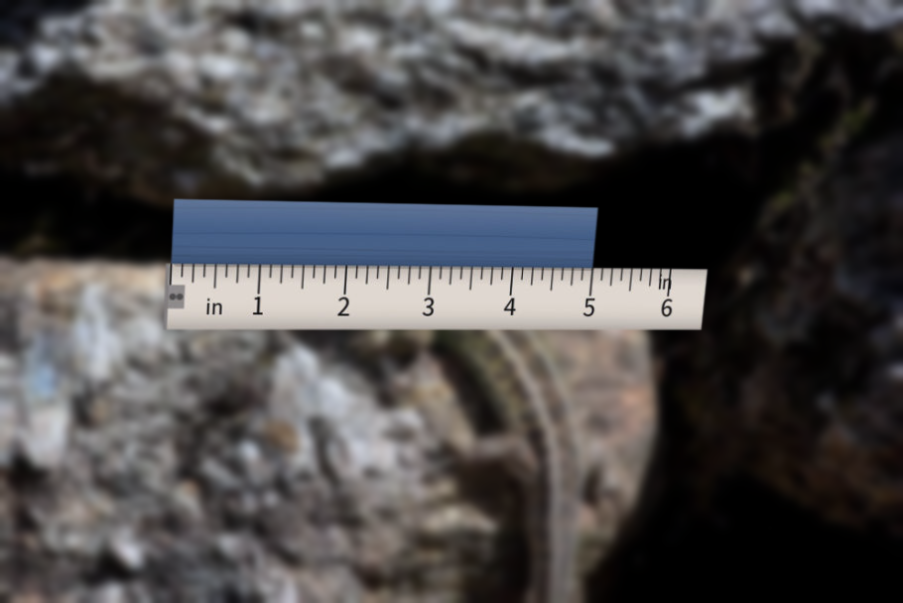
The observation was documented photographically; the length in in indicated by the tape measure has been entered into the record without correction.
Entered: 5 in
